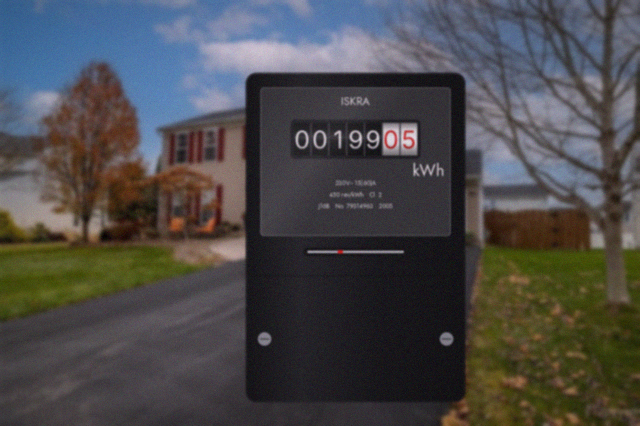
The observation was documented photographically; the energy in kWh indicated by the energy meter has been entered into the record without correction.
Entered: 199.05 kWh
